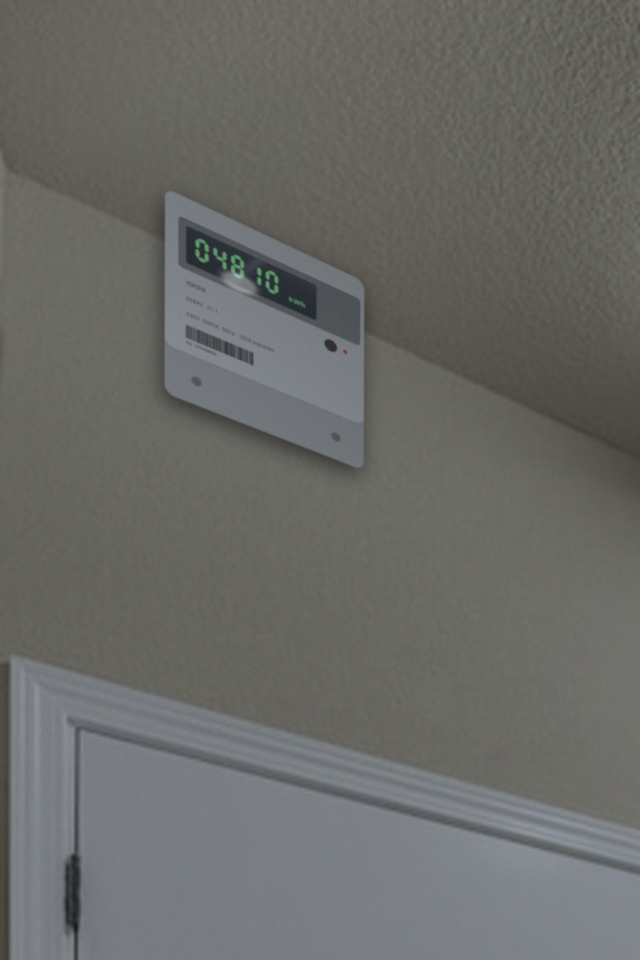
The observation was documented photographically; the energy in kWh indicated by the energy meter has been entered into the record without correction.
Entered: 4810 kWh
